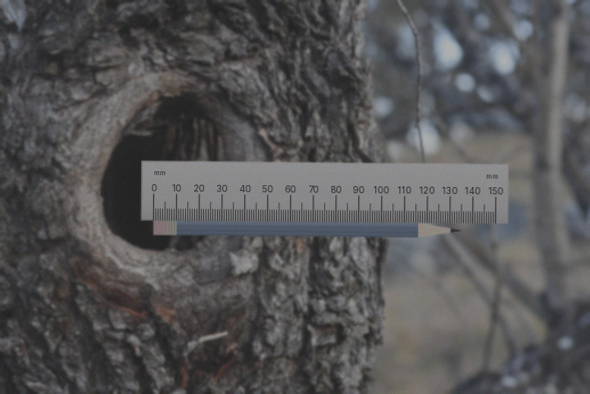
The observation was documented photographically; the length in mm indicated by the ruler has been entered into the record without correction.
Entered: 135 mm
